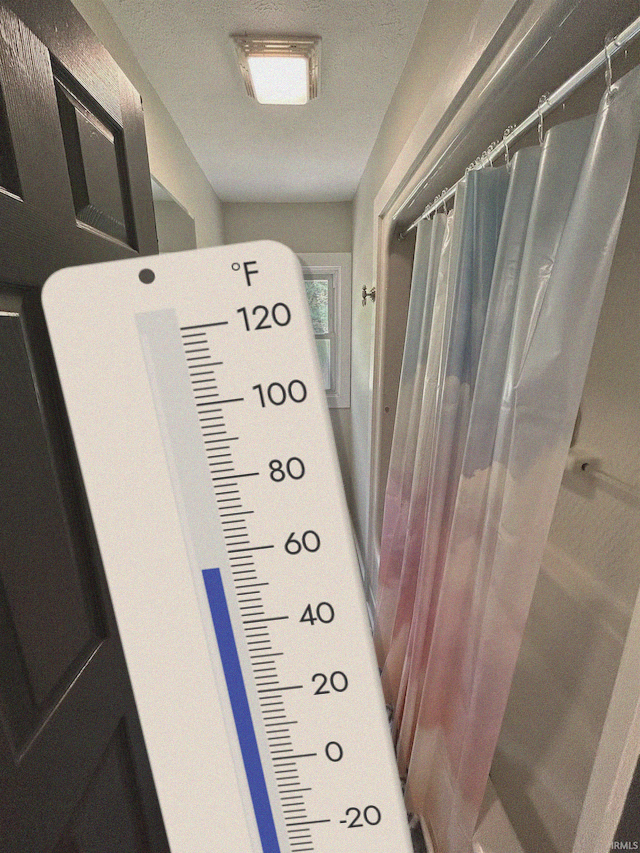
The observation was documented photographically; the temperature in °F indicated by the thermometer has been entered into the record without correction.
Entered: 56 °F
